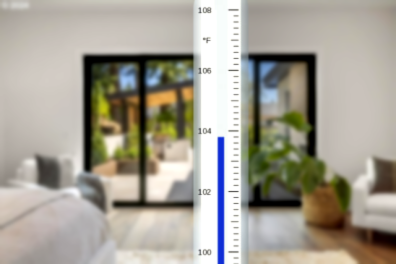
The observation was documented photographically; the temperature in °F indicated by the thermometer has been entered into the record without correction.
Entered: 103.8 °F
